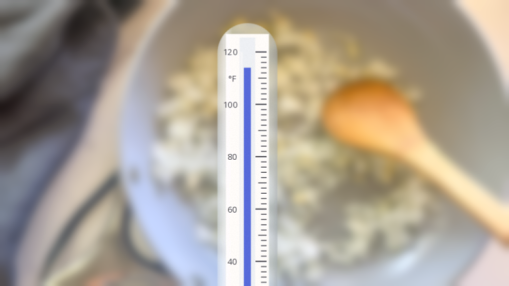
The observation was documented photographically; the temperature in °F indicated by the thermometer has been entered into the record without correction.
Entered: 114 °F
